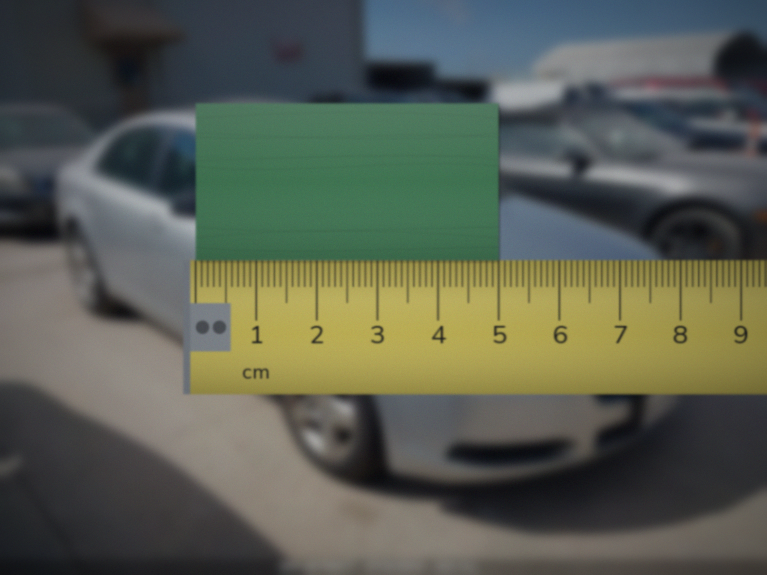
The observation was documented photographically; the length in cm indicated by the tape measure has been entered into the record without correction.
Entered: 5 cm
